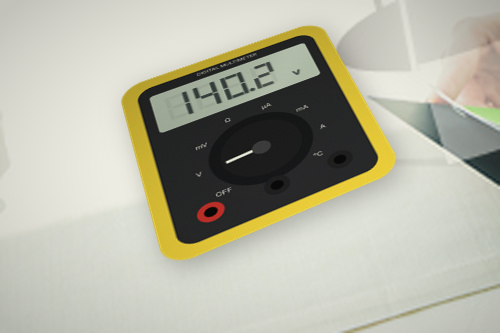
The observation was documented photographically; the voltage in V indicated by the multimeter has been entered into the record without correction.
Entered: 140.2 V
